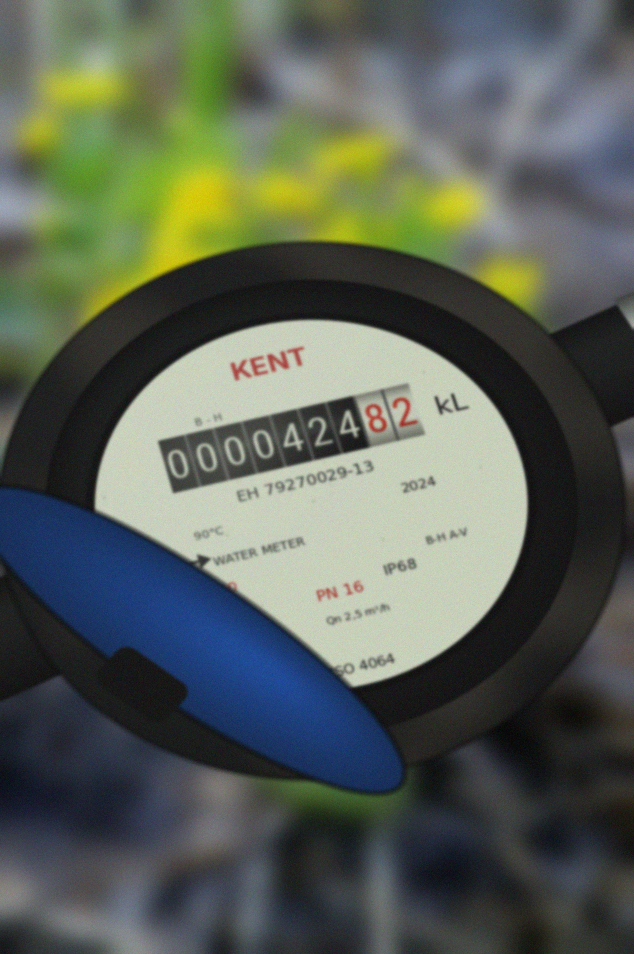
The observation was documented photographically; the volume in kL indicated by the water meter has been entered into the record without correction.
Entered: 424.82 kL
